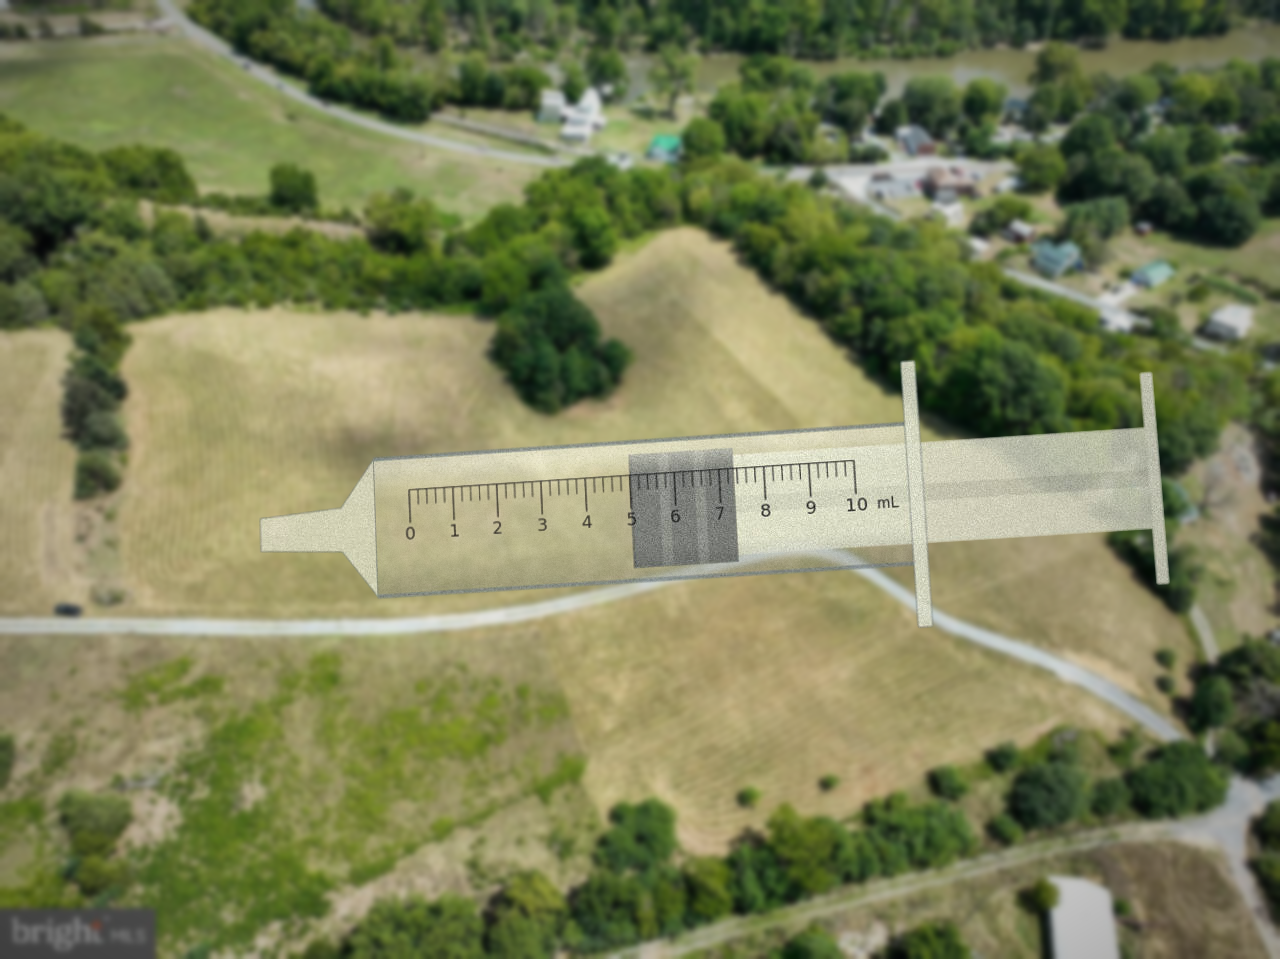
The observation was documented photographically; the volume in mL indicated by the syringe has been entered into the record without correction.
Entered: 5 mL
